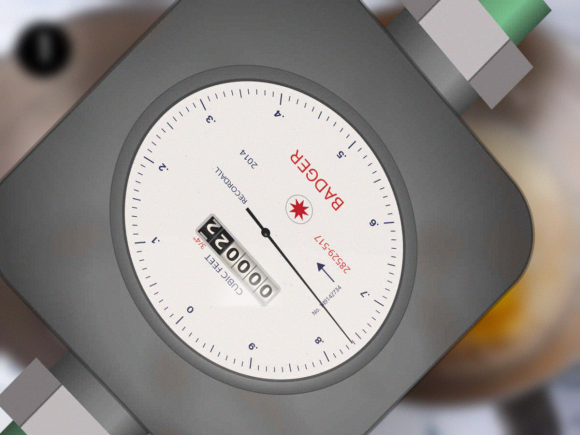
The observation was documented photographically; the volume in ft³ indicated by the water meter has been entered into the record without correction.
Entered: 21.76 ft³
